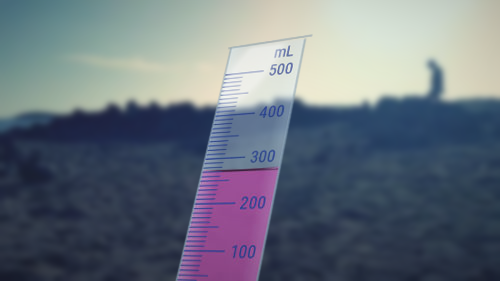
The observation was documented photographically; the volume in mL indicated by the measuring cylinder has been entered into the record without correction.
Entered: 270 mL
